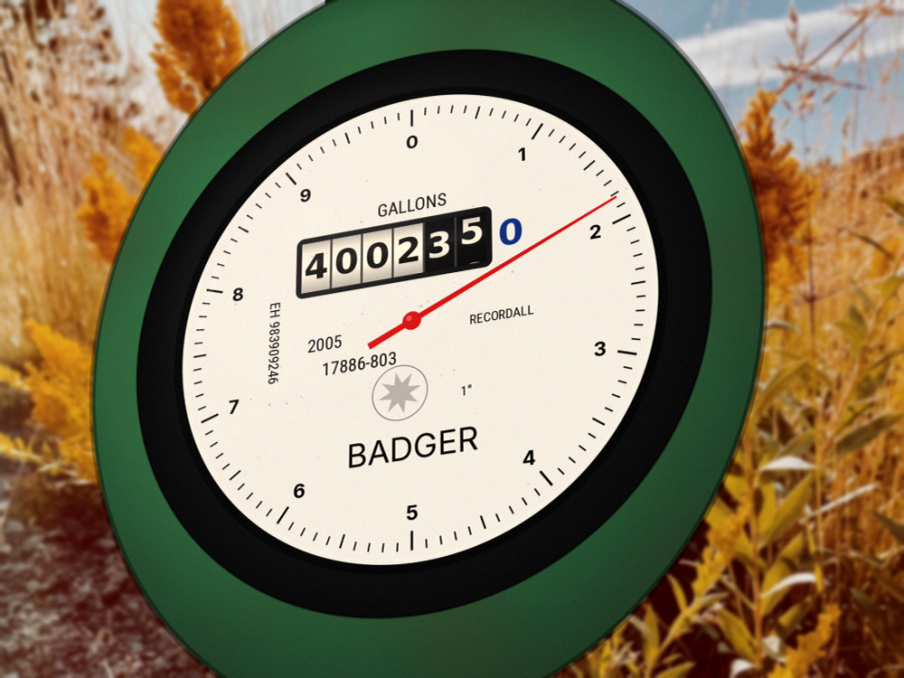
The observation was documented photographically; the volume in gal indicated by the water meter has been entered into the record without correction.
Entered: 4002351.8 gal
